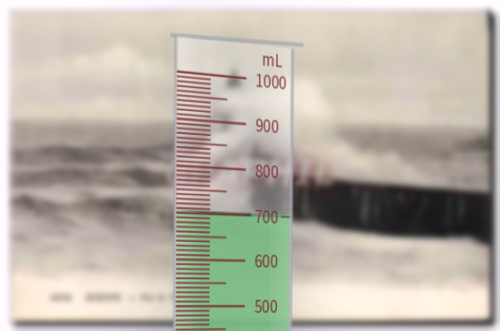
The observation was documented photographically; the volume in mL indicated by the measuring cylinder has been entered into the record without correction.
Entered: 700 mL
